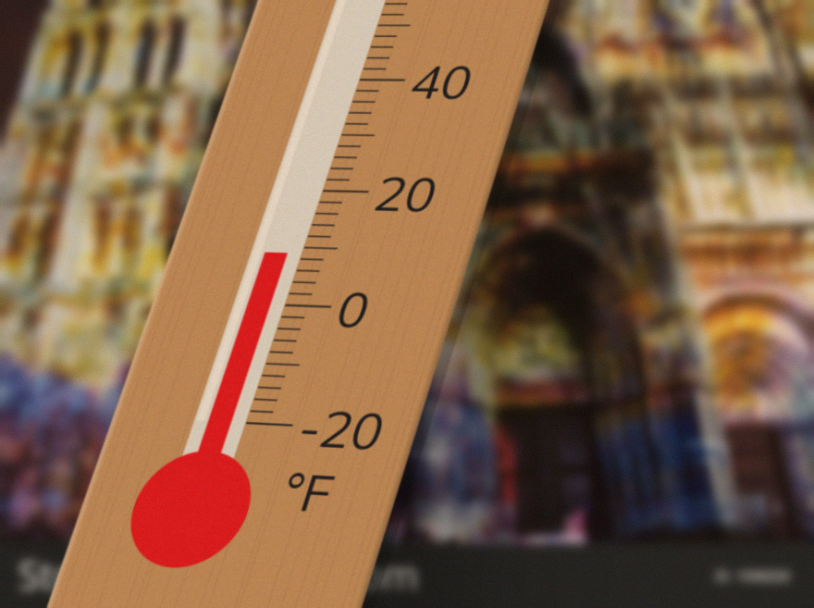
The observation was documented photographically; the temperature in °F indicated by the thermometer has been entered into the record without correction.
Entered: 9 °F
